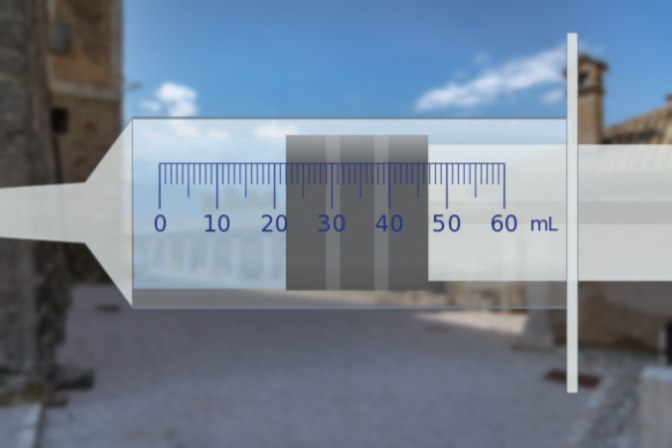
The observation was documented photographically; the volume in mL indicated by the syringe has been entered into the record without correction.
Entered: 22 mL
